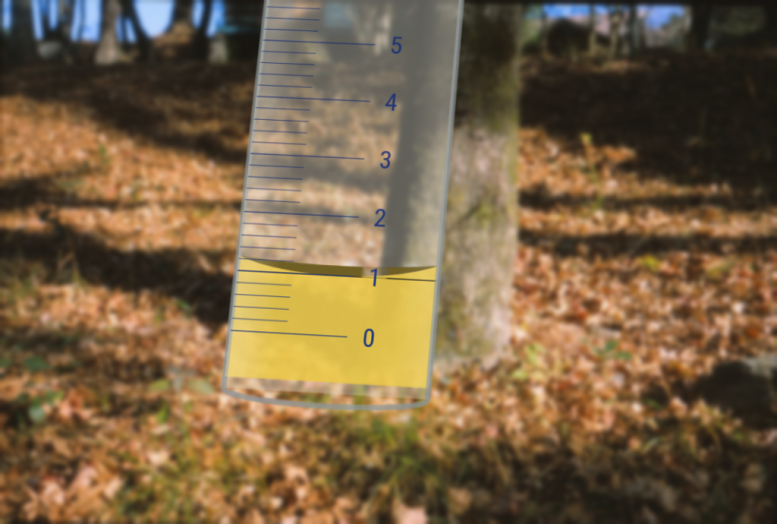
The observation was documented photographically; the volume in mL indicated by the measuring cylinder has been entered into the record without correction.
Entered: 1 mL
